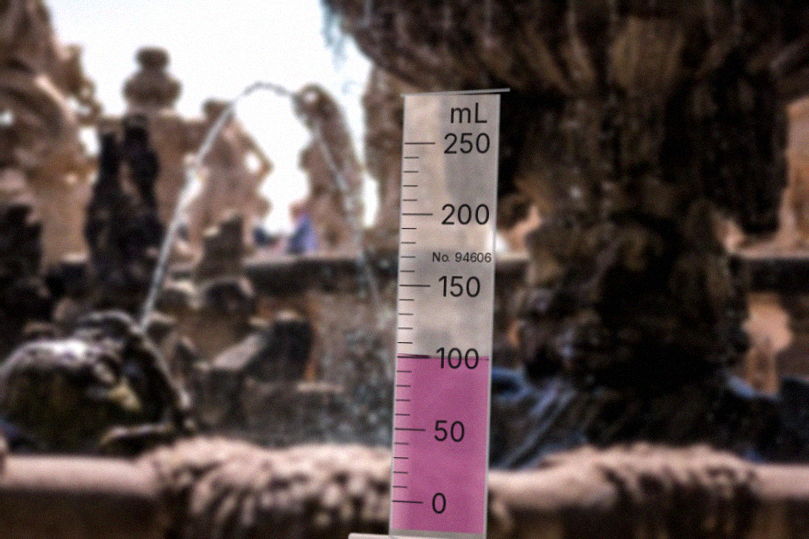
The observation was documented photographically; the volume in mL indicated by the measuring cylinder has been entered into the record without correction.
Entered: 100 mL
